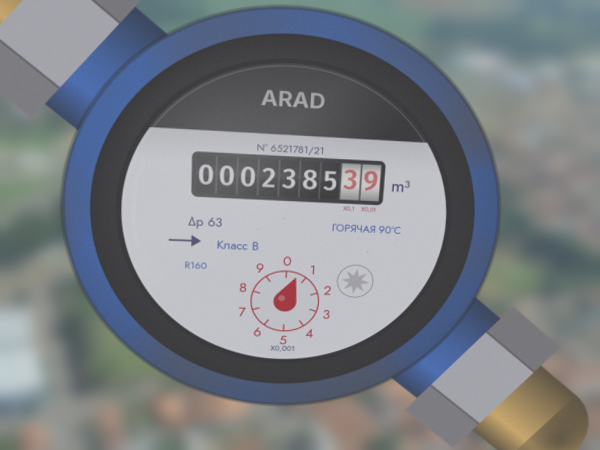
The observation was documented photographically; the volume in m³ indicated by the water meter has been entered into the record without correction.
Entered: 2385.390 m³
